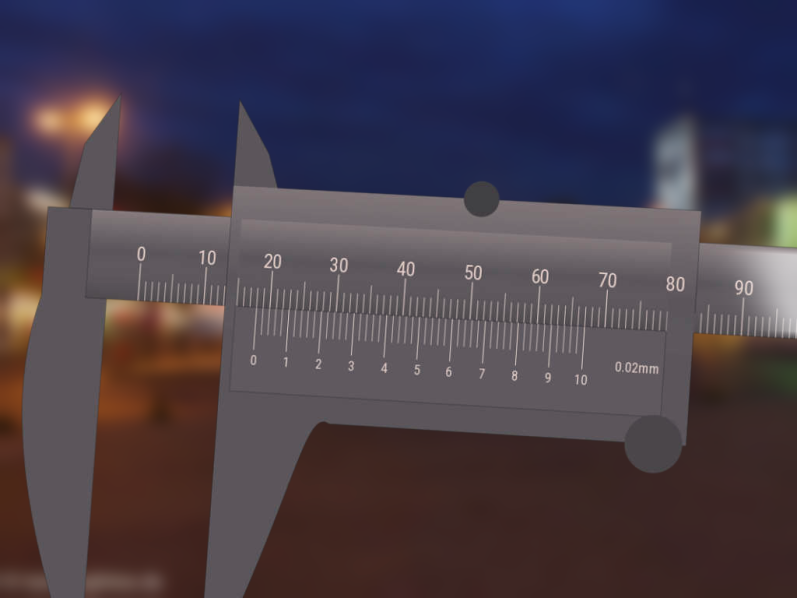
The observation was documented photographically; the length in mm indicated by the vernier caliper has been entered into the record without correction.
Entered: 18.0 mm
